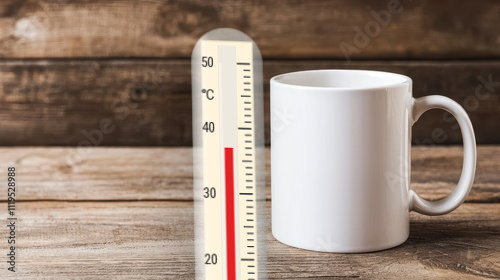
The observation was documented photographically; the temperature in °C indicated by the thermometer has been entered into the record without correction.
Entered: 37 °C
